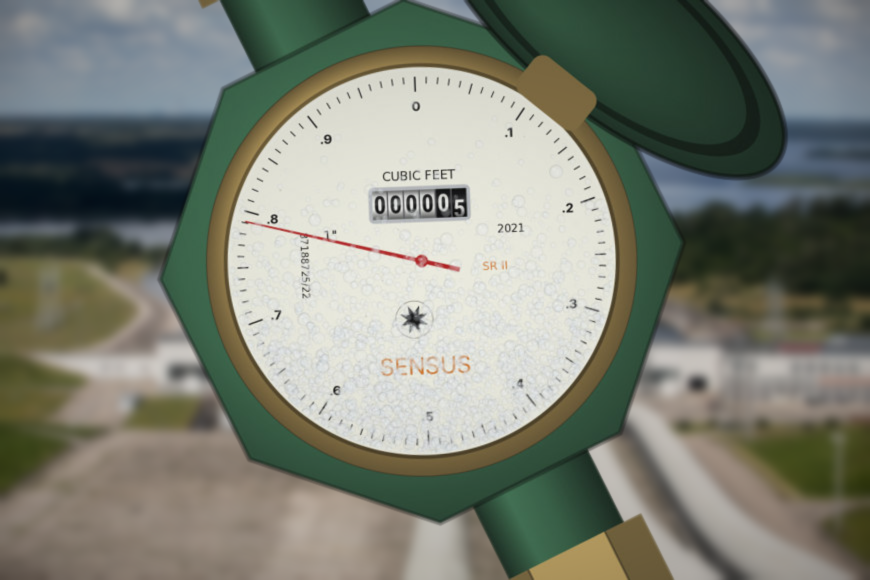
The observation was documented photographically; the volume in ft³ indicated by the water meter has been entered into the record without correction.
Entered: 4.79 ft³
